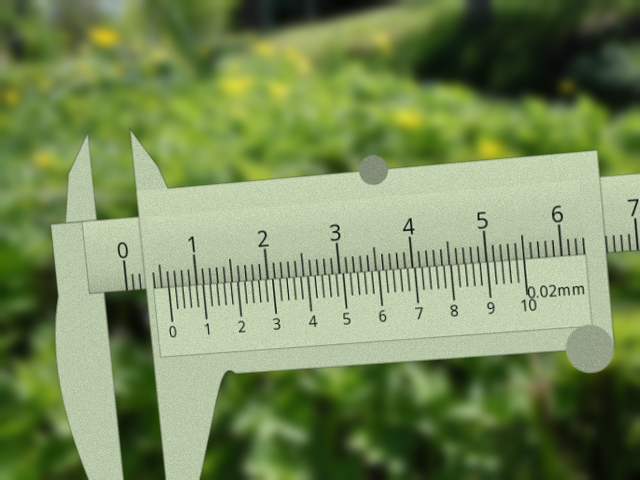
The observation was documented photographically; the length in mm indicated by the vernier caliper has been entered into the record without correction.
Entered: 6.0 mm
